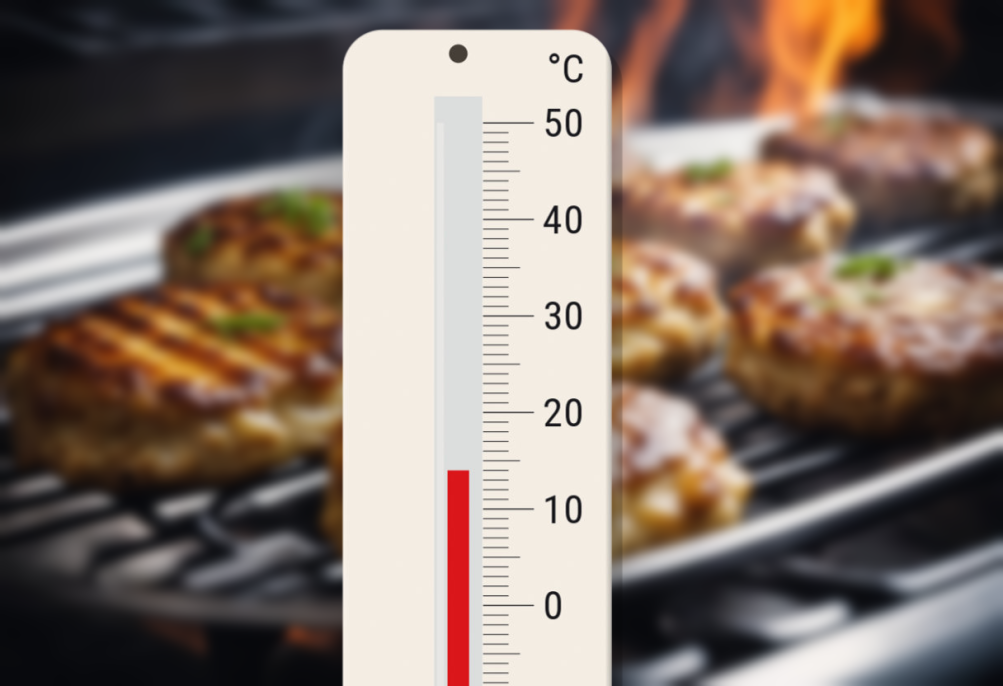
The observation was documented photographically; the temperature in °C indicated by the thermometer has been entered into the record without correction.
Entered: 14 °C
